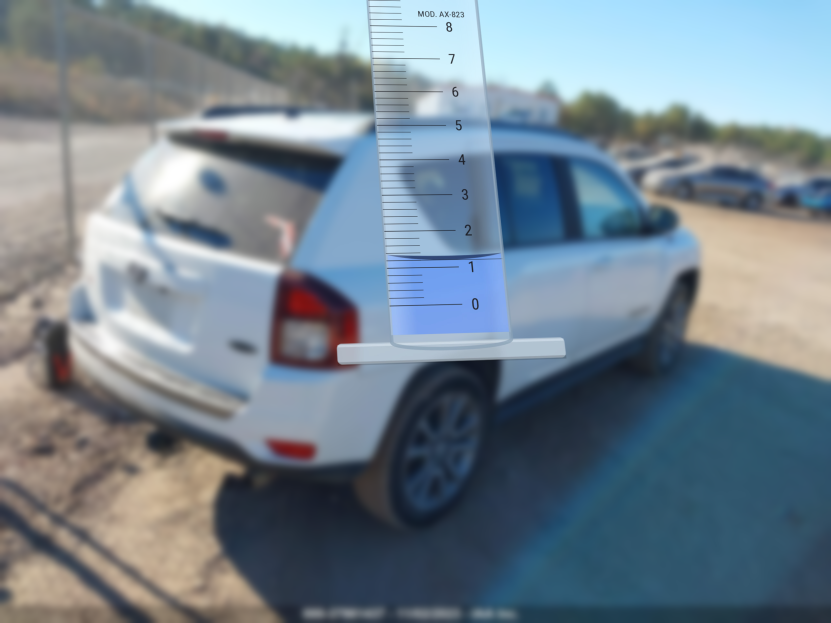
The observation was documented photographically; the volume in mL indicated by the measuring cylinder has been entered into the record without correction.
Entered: 1.2 mL
